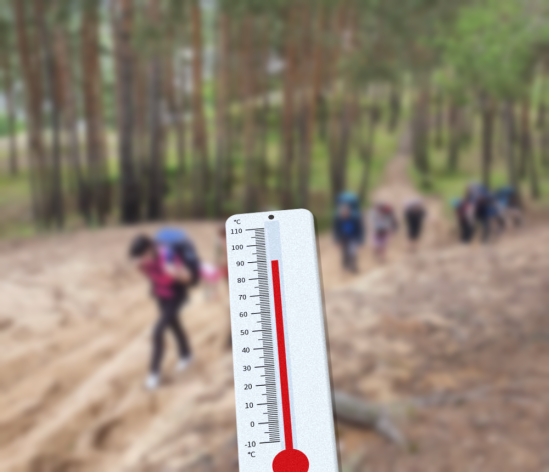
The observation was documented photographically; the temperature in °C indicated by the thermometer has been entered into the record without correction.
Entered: 90 °C
